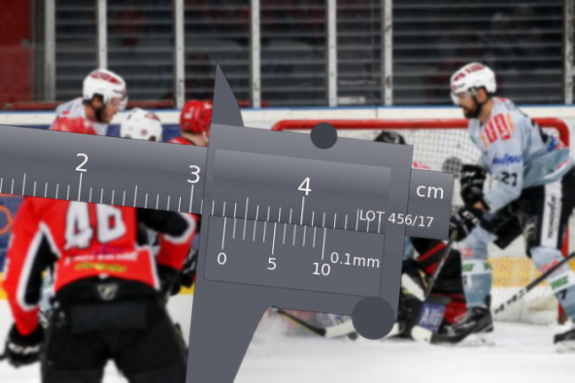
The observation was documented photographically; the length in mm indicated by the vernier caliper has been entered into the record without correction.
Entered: 33.2 mm
